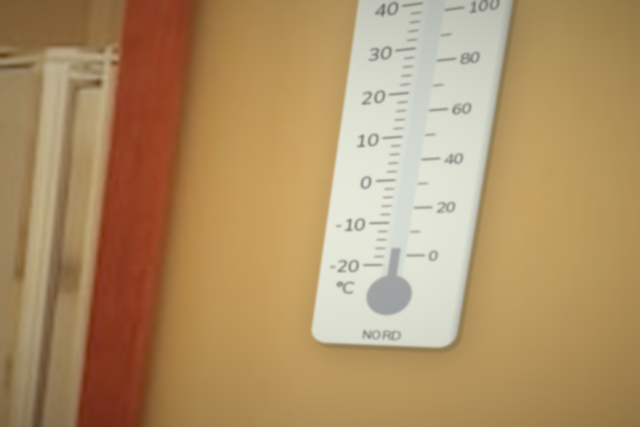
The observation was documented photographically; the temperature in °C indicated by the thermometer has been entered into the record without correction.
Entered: -16 °C
